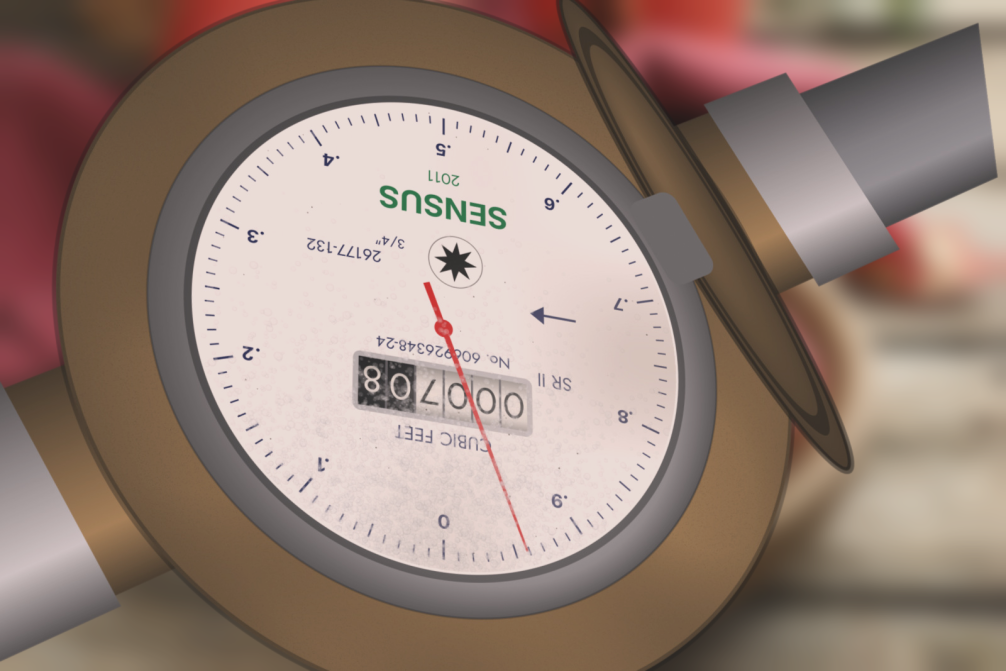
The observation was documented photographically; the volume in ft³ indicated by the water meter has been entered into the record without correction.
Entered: 707.94 ft³
